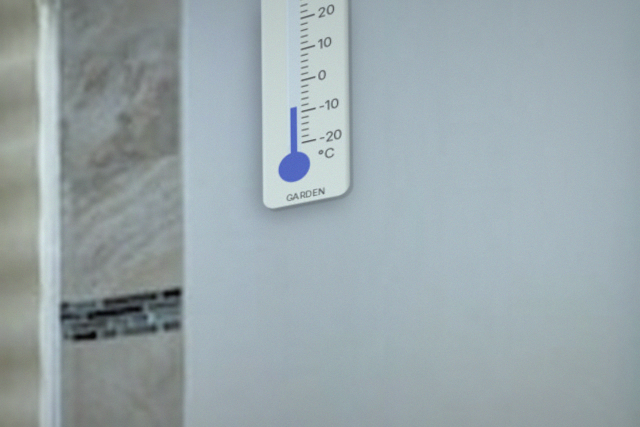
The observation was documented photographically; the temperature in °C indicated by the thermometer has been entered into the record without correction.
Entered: -8 °C
